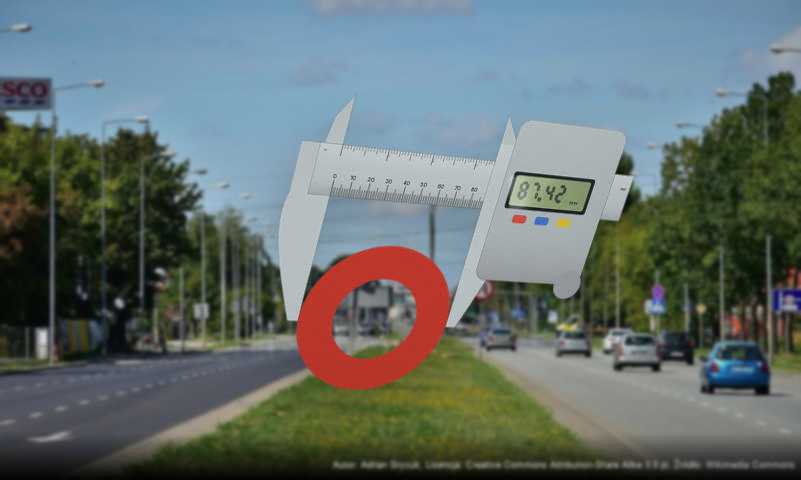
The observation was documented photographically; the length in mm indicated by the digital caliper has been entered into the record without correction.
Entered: 87.42 mm
